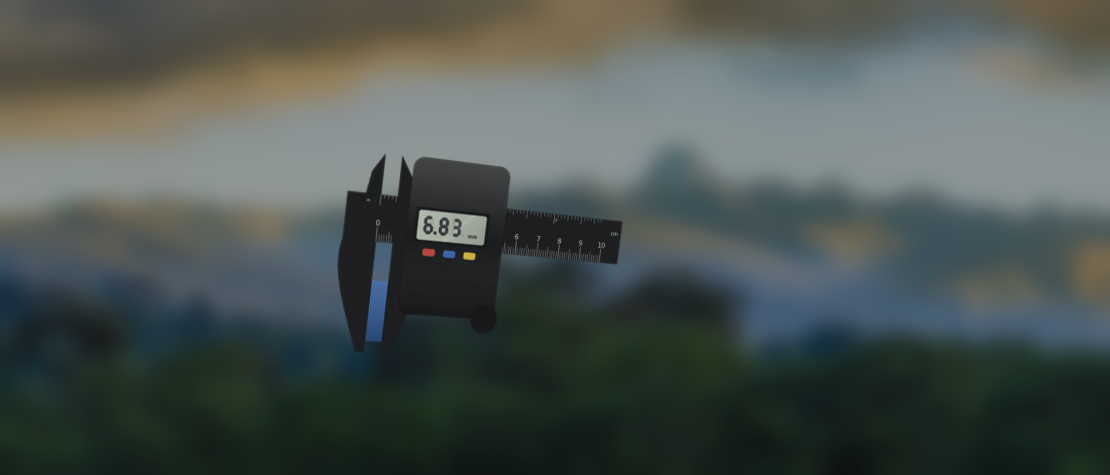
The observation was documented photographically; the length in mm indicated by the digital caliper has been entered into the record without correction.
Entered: 6.83 mm
